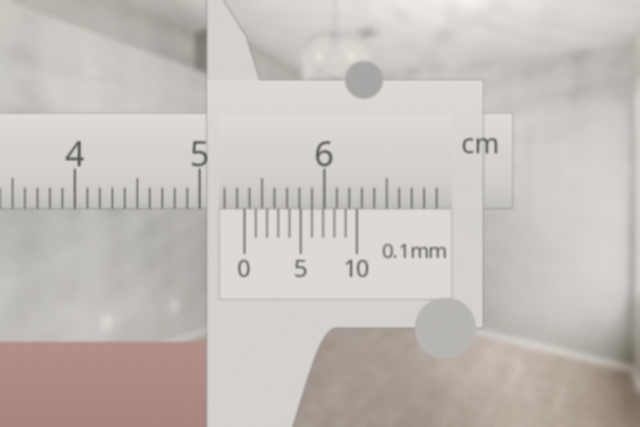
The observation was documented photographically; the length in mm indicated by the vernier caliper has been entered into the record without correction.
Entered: 53.6 mm
